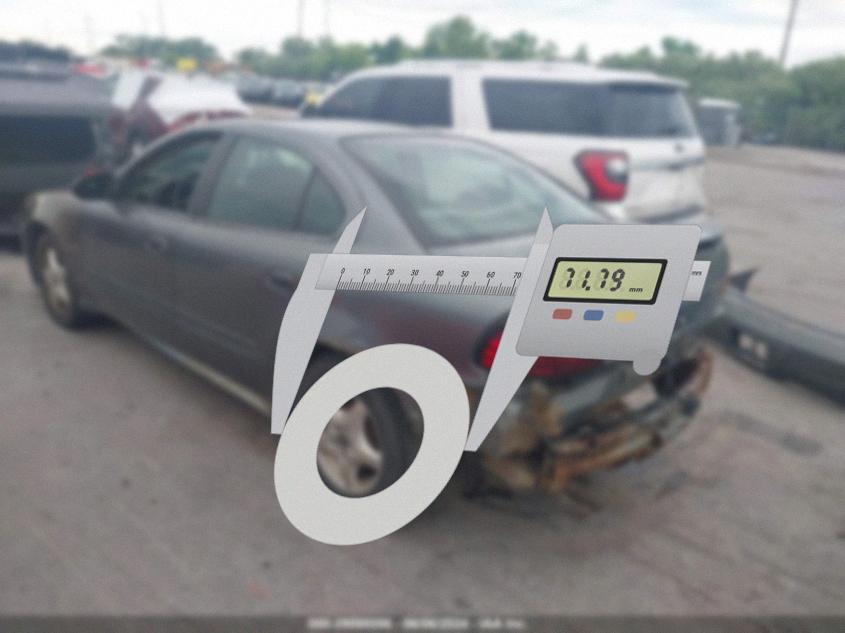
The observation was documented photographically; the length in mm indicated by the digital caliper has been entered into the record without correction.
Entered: 71.79 mm
